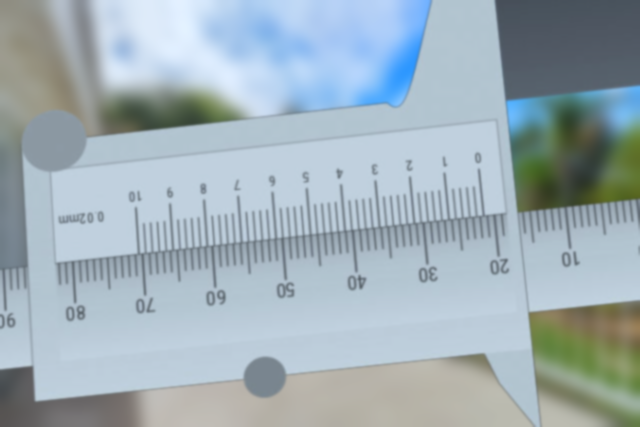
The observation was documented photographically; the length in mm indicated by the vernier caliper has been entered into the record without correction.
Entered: 21.5 mm
